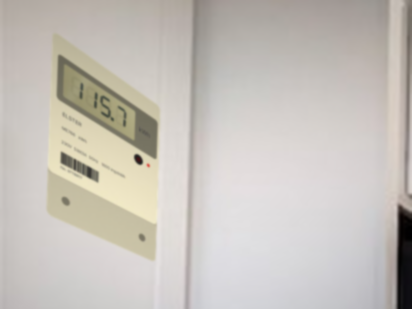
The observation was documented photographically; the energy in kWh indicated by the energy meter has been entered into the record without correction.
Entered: 115.7 kWh
